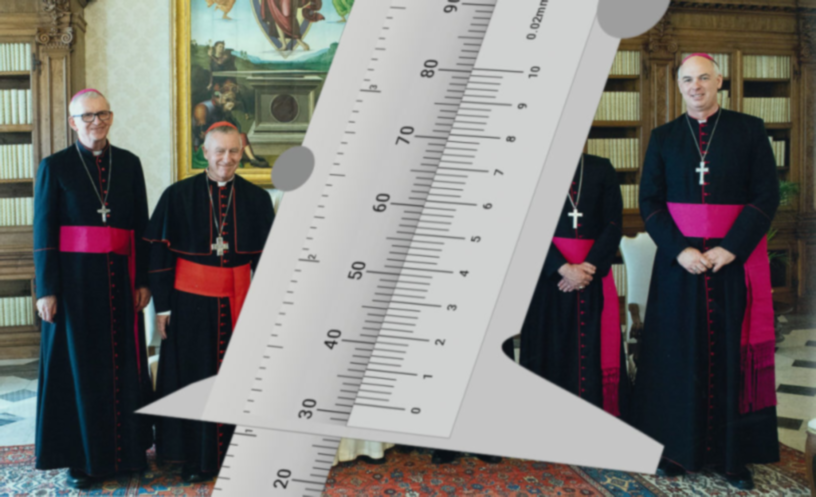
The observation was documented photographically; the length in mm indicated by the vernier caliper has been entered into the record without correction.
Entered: 31.4 mm
